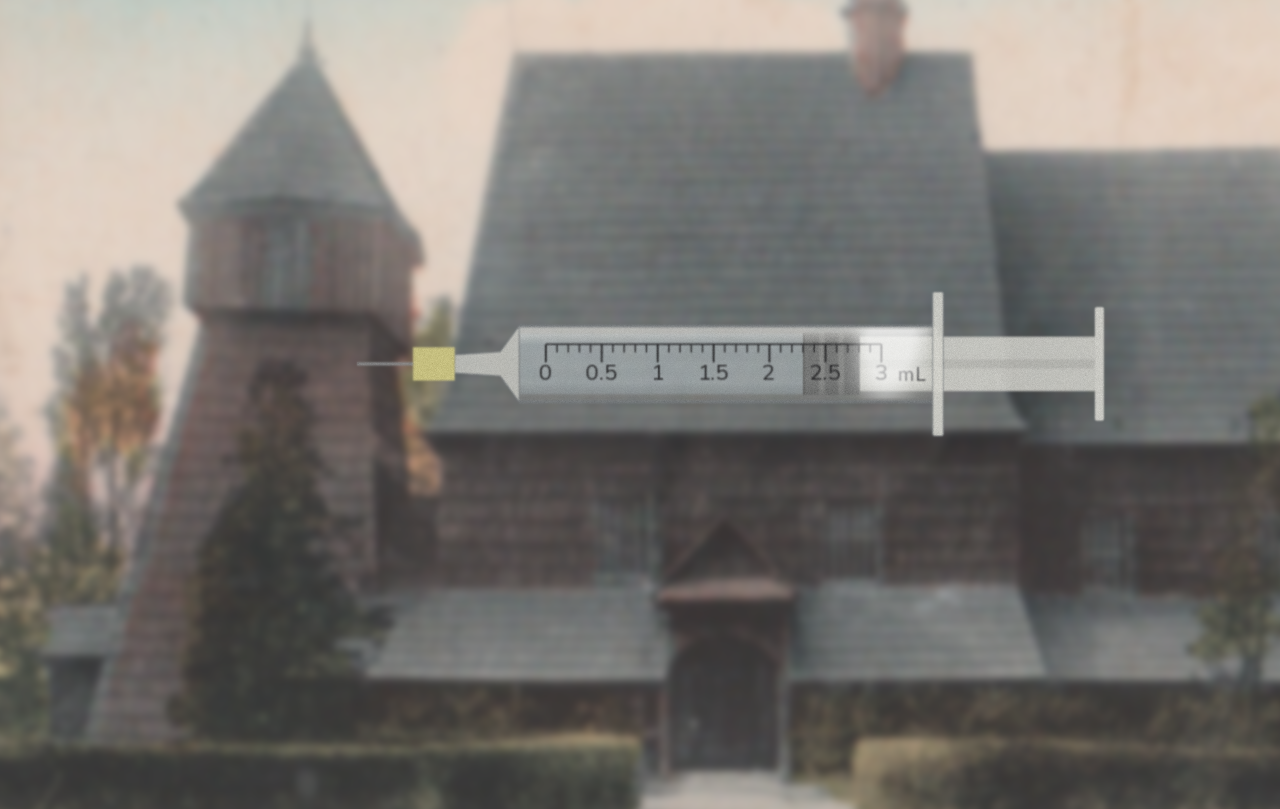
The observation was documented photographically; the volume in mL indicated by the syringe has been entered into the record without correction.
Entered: 2.3 mL
